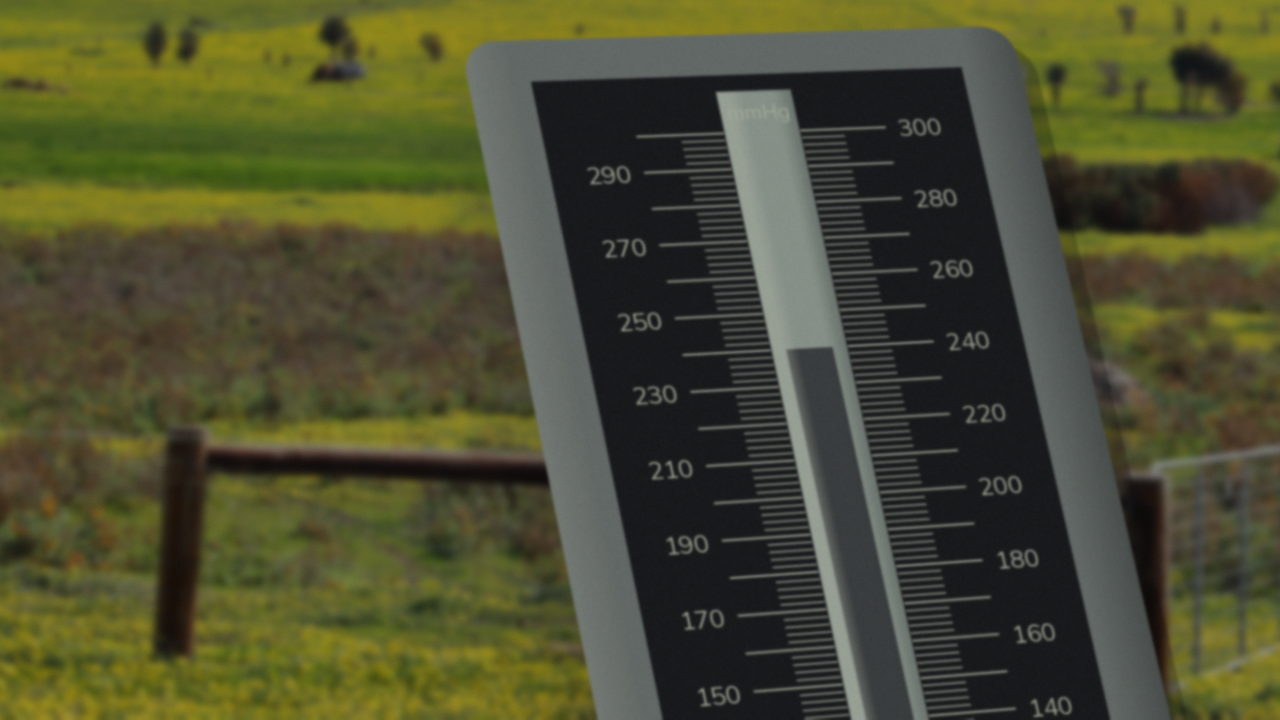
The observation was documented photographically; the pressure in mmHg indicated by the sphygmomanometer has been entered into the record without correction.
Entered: 240 mmHg
